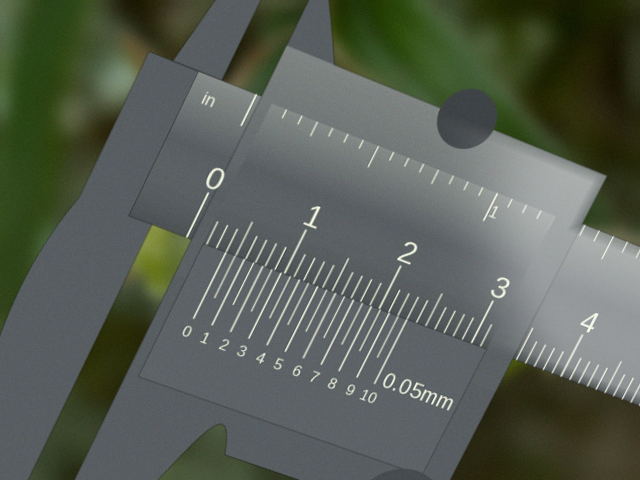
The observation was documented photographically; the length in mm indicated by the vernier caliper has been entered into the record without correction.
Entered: 4.0 mm
